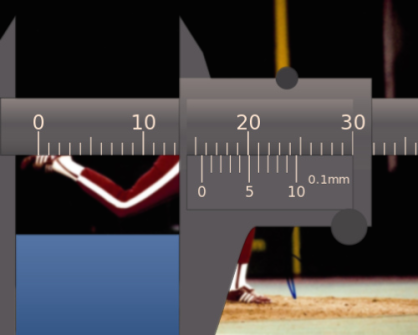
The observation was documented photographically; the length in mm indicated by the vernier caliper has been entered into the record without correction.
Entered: 15.6 mm
